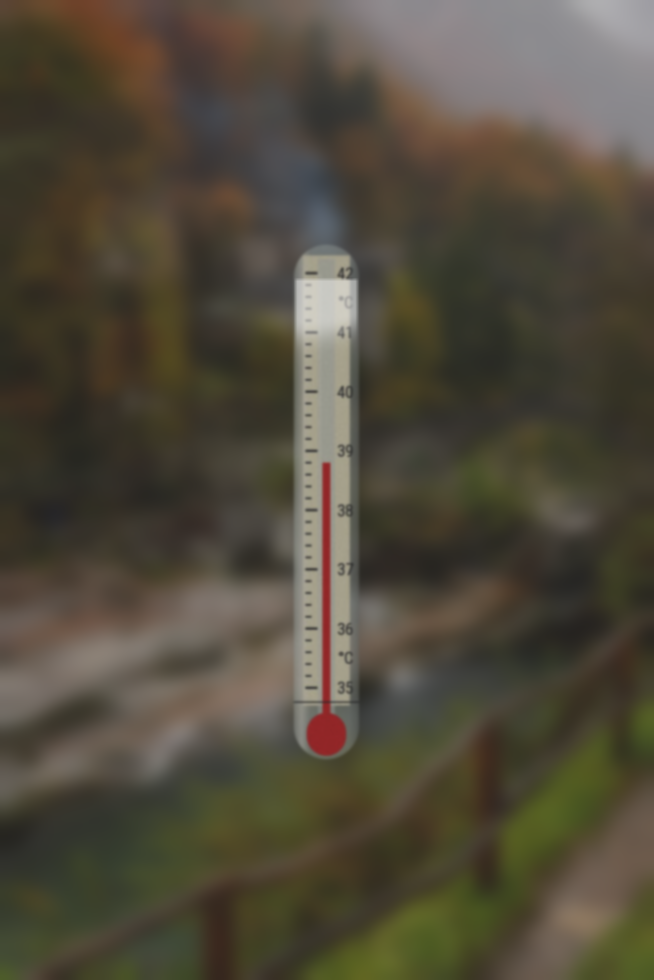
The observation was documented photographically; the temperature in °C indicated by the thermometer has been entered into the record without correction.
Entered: 38.8 °C
